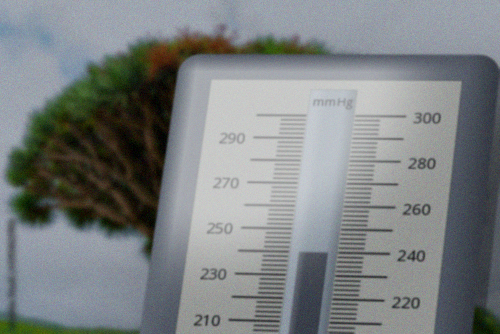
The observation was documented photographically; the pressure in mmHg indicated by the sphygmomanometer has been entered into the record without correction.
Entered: 240 mmHg
